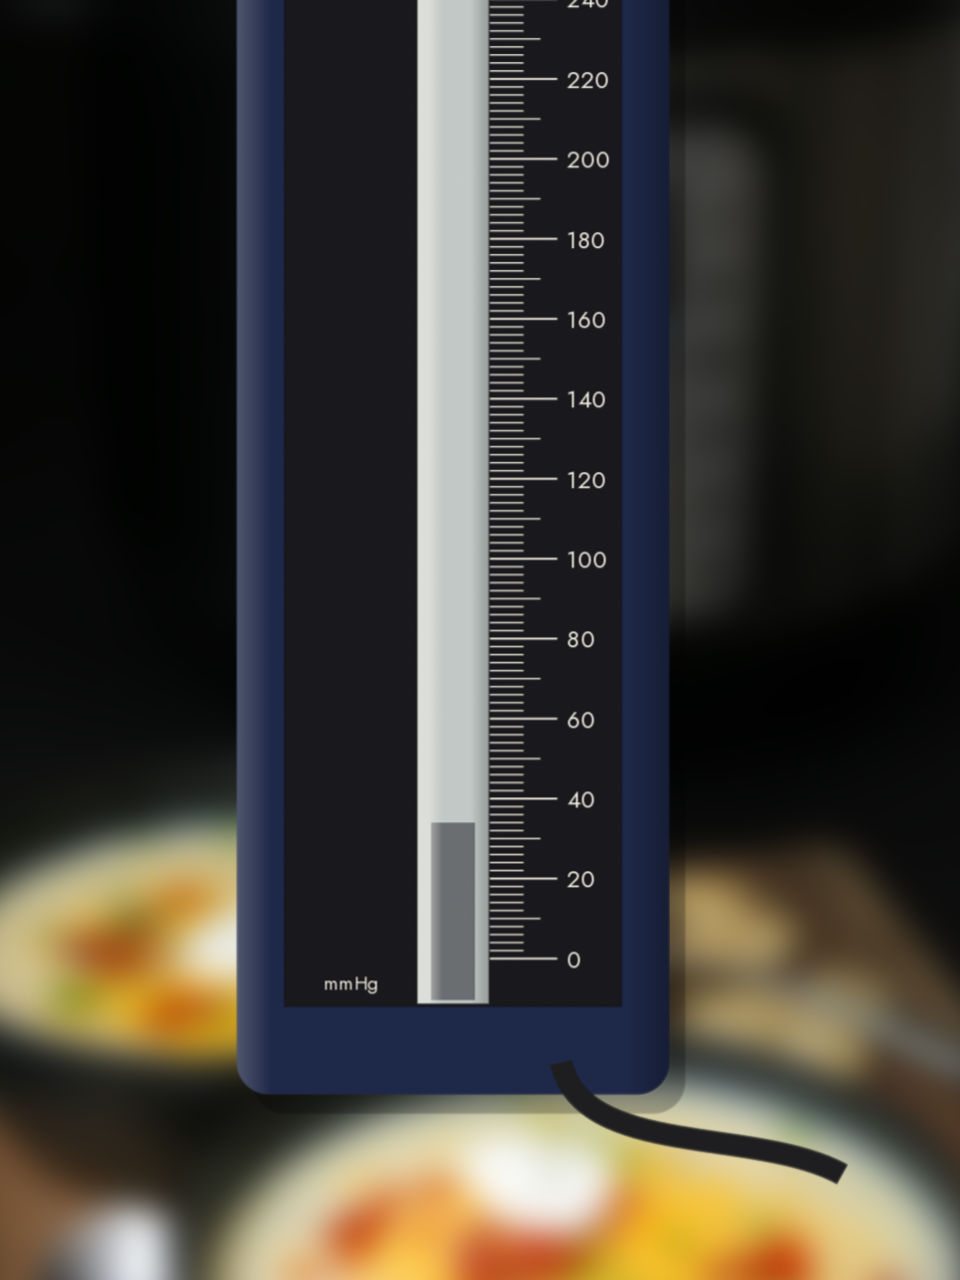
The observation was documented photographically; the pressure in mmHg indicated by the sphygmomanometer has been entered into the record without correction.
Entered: 34 mmHg
